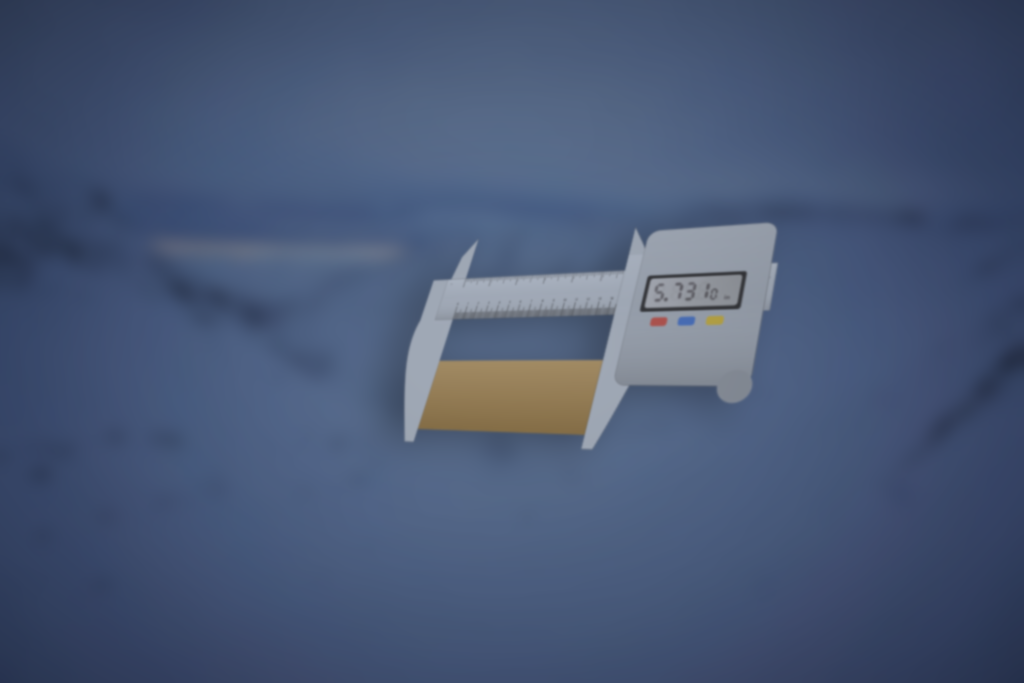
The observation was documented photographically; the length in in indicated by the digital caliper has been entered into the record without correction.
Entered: 5.7310 in
